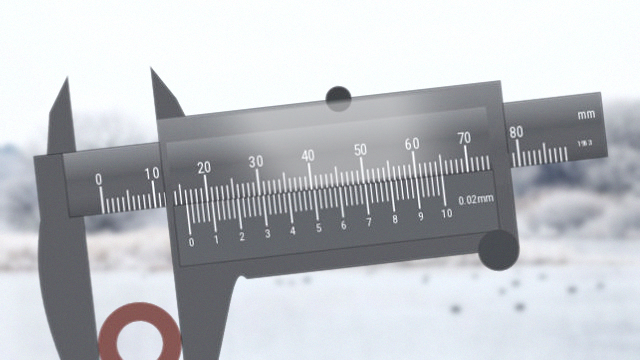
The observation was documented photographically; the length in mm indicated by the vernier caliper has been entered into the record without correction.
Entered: 16.0 mm
